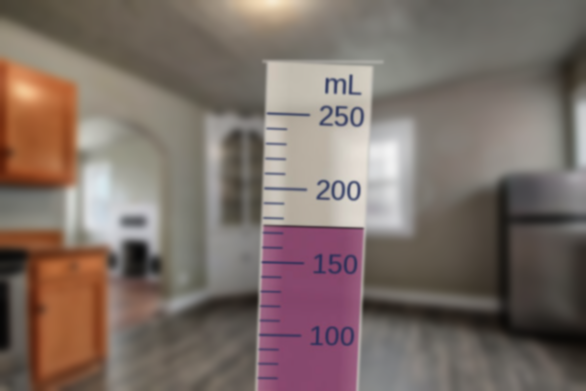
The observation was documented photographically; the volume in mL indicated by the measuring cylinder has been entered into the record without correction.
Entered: 175 mL
